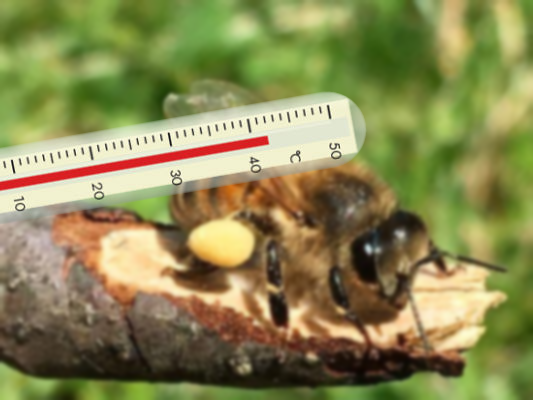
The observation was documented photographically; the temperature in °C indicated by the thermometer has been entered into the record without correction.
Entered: 42 °C
